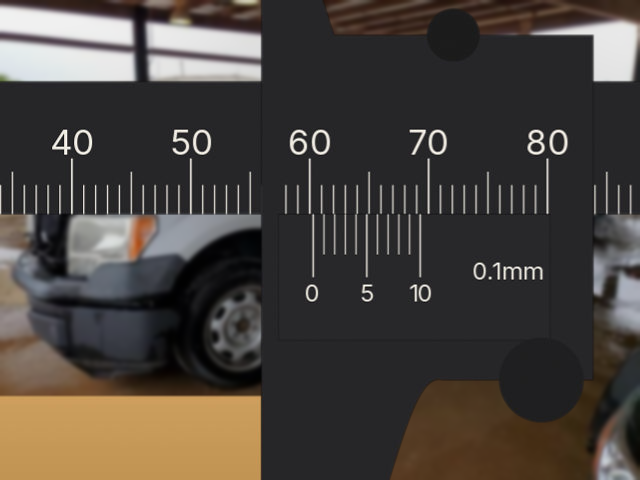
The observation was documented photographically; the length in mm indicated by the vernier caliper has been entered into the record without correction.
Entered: 60.3 mm
